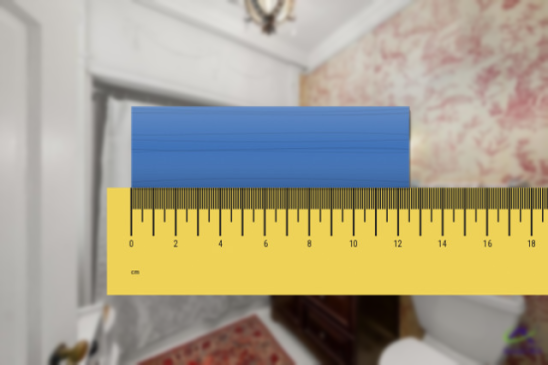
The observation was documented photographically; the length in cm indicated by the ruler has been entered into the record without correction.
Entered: 12.5 cm
